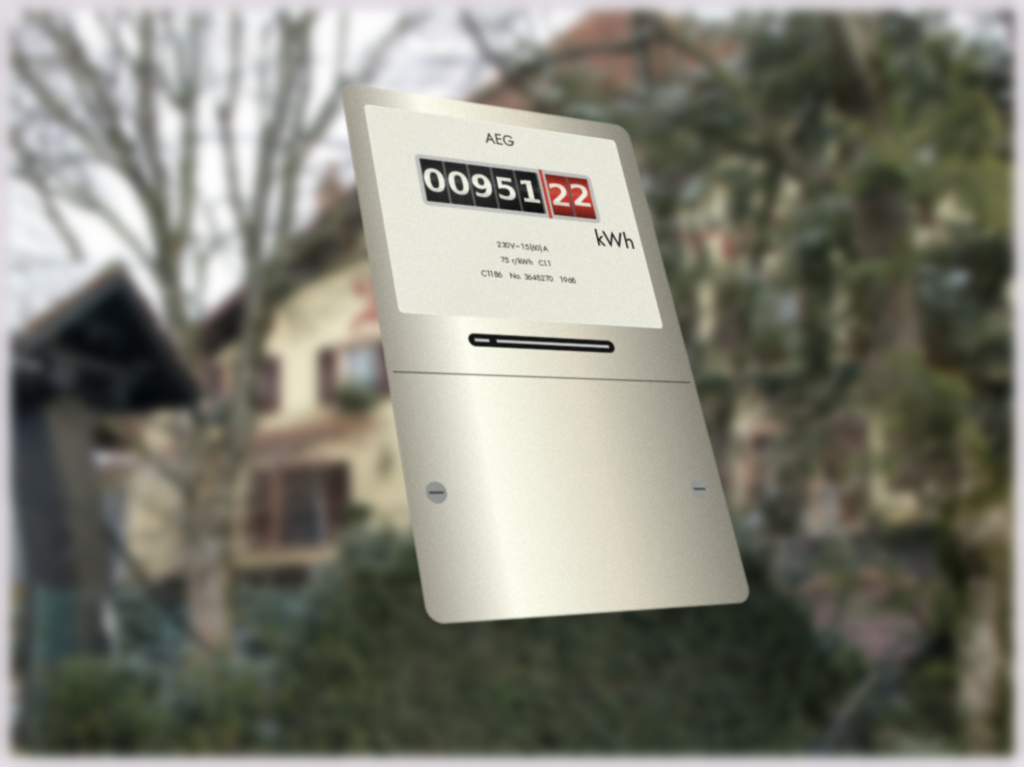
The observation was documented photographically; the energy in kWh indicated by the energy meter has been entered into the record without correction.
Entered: 951.22 kWh
